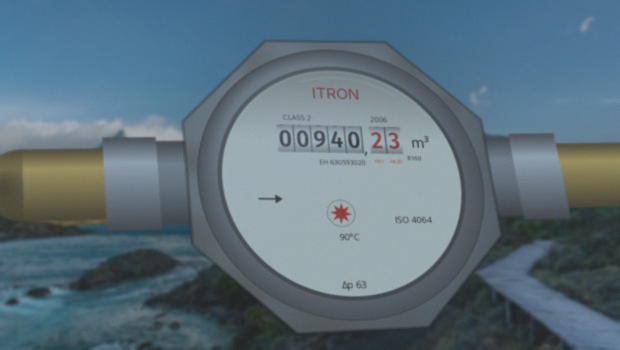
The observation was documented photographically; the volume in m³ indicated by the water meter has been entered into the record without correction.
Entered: 940.23 m³
